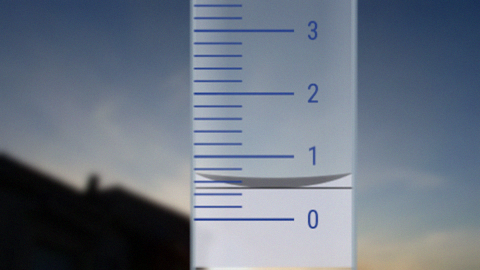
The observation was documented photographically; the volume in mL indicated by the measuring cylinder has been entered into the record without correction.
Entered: 0.5 mL
